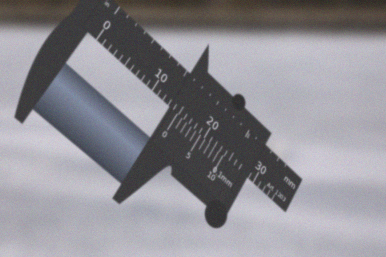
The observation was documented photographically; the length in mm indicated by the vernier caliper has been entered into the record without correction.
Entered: 14.8 mm
